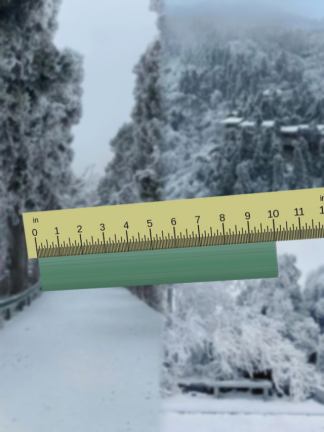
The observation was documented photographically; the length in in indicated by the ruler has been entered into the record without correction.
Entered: 10 in
